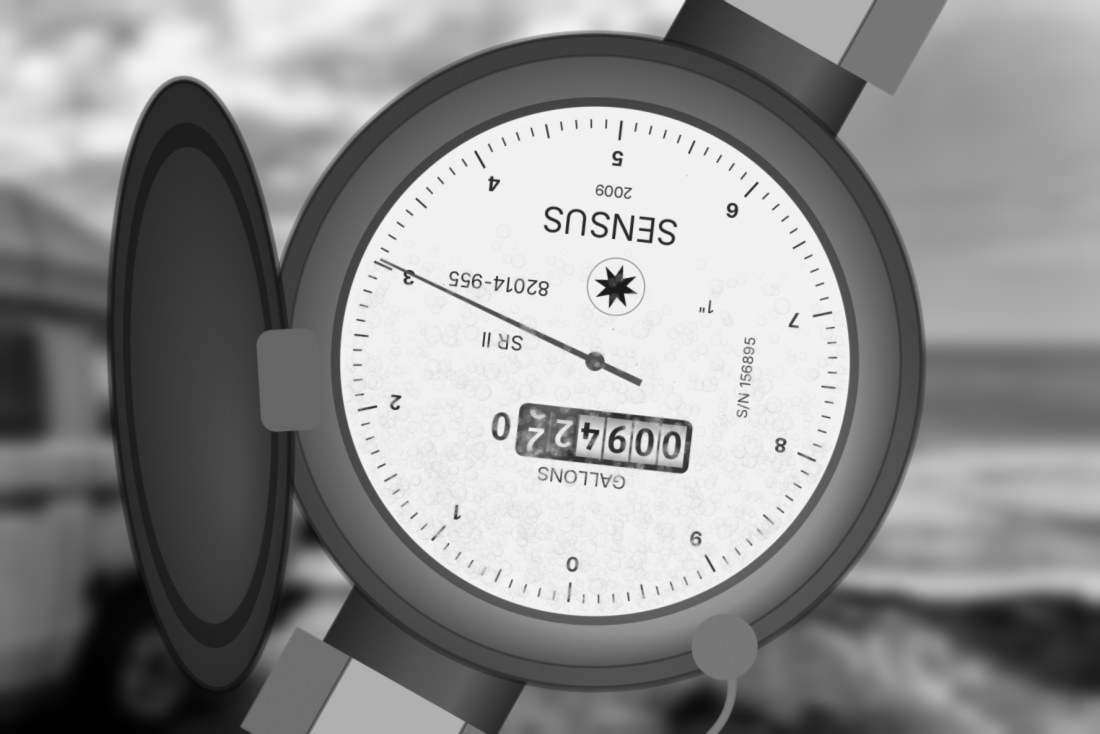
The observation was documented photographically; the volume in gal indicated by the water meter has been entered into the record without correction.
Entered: 94223.0 gal
